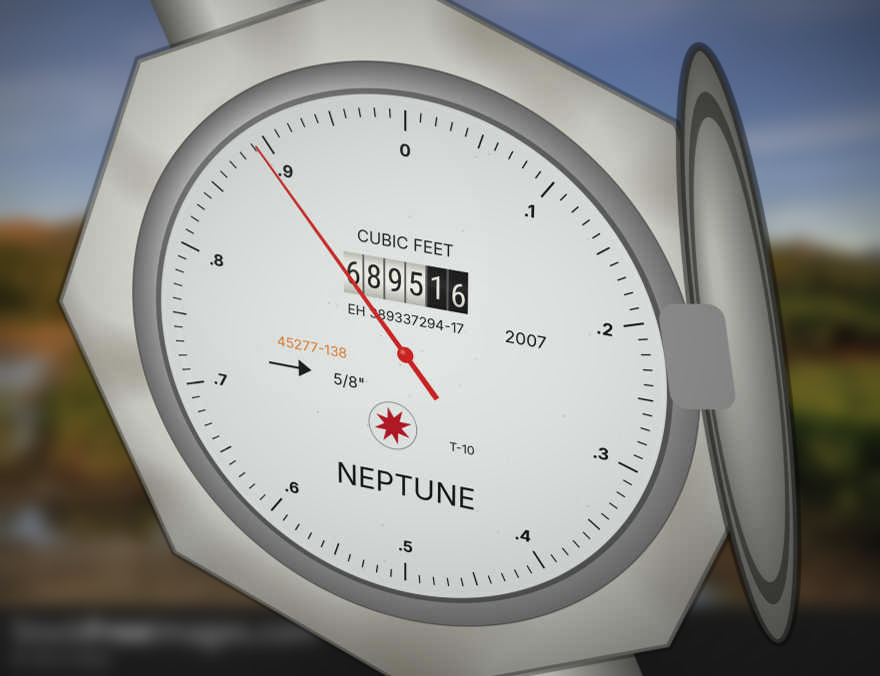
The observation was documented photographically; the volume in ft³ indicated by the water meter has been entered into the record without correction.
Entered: 689515.89 ft³
